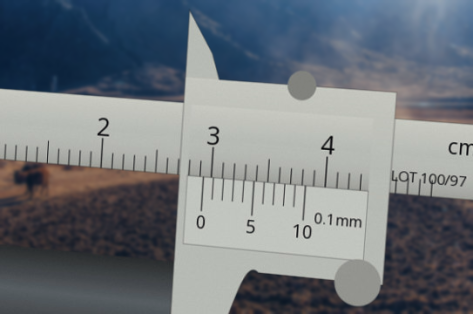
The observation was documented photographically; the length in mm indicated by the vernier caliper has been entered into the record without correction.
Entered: 29.3 mm
